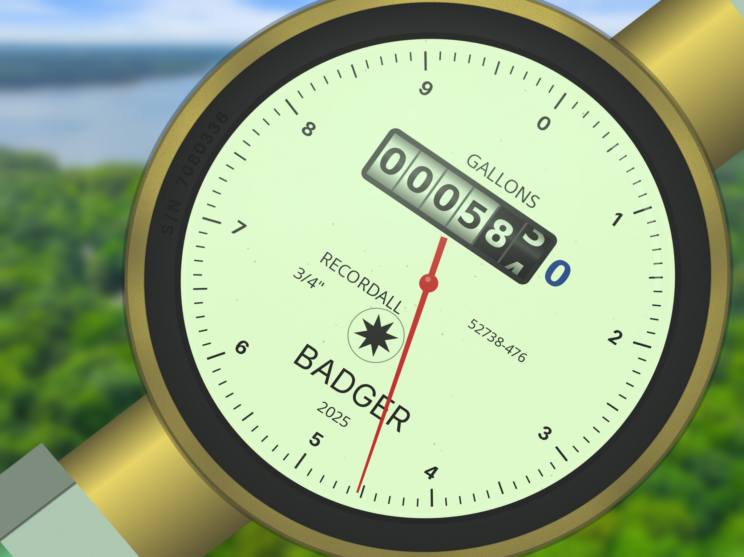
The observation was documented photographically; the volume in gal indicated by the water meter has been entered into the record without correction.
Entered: 5834.5 gal
